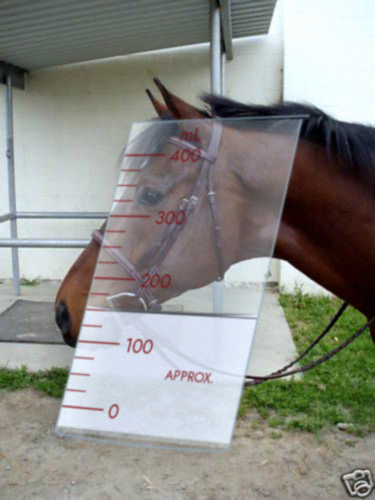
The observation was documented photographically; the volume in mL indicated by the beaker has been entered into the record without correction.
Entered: 150 mL
